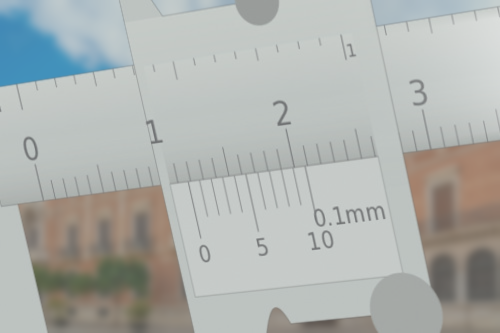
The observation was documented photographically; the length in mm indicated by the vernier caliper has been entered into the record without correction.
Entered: 11.8 mm
